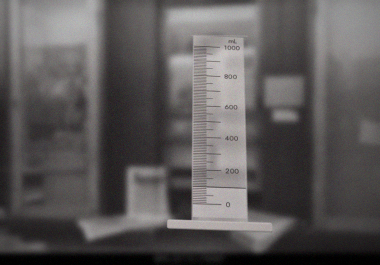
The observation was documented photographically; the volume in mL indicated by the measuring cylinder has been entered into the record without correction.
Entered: 100 mL
